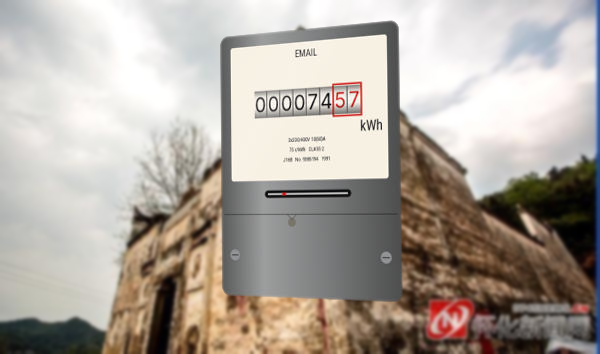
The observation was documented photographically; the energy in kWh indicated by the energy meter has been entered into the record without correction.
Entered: 74.57 kWh
